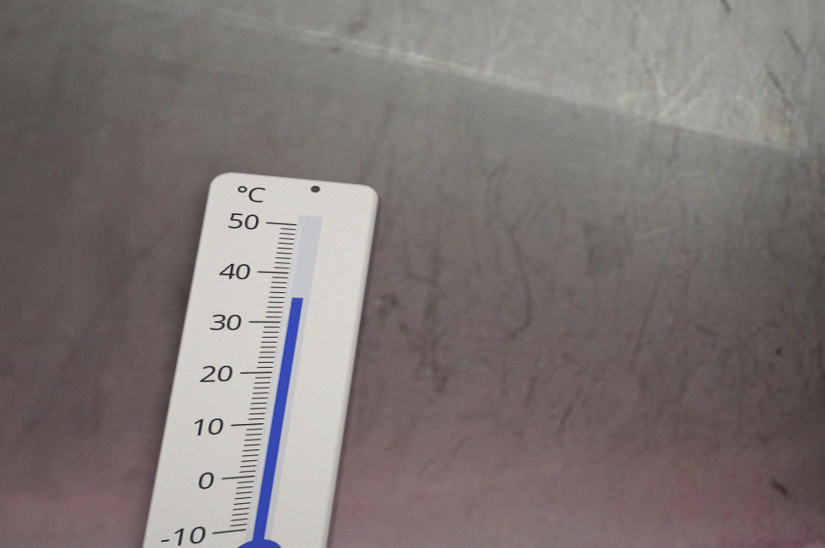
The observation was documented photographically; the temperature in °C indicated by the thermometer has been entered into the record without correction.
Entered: 35 °C
